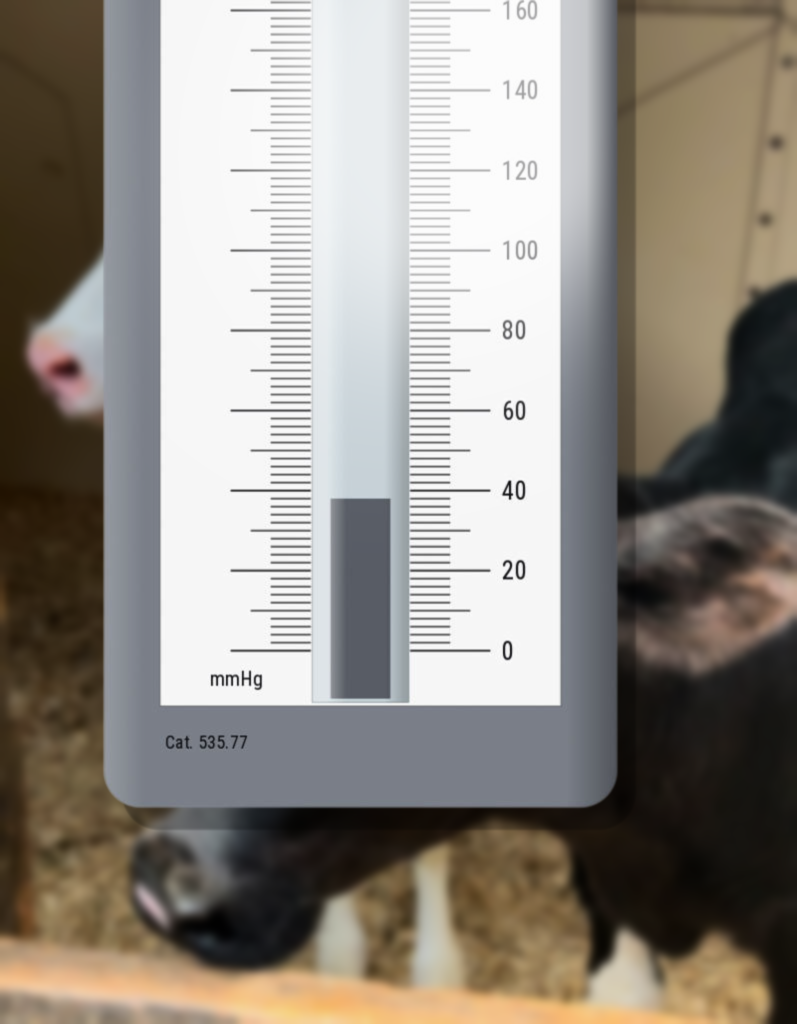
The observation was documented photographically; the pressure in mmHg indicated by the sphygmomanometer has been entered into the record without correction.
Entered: 38 mmHg
